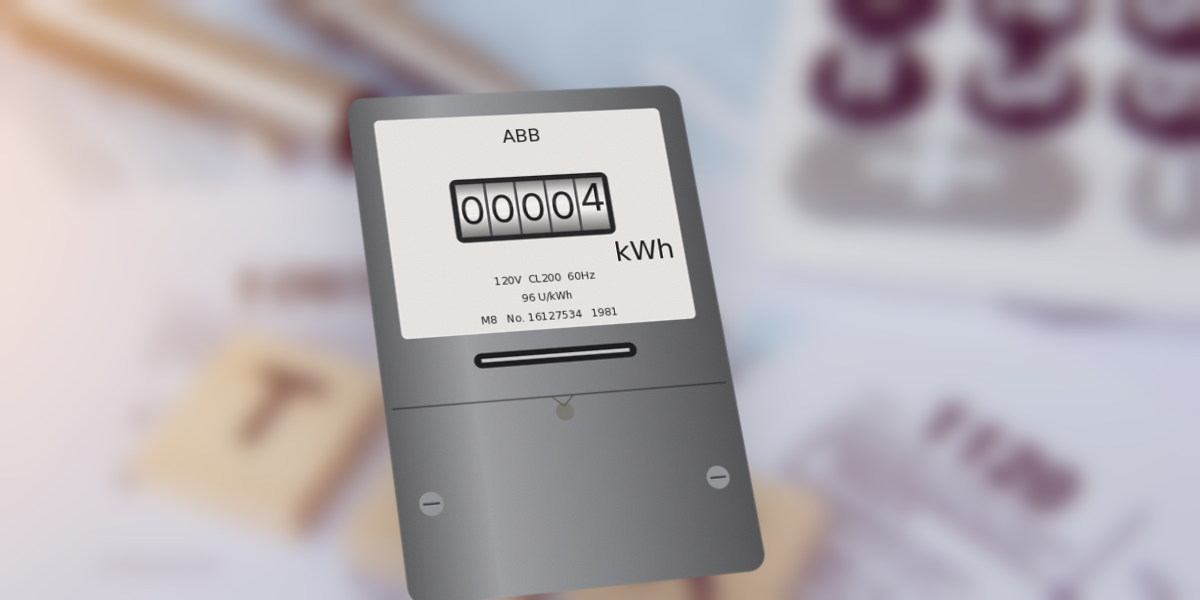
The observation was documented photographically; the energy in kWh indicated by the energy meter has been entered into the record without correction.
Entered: 4 kWh
